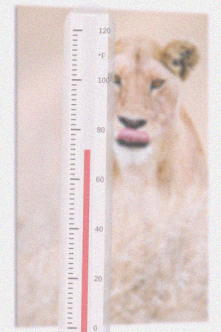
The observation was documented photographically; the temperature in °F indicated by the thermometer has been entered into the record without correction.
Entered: 72 °F
